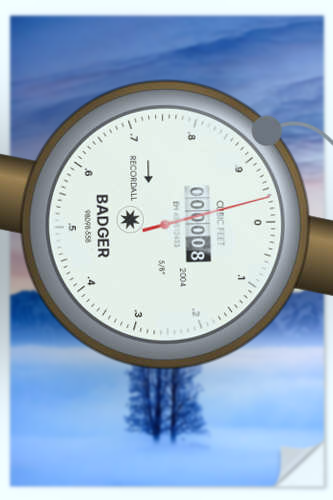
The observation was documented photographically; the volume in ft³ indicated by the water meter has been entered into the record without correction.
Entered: 7.96 ft³
